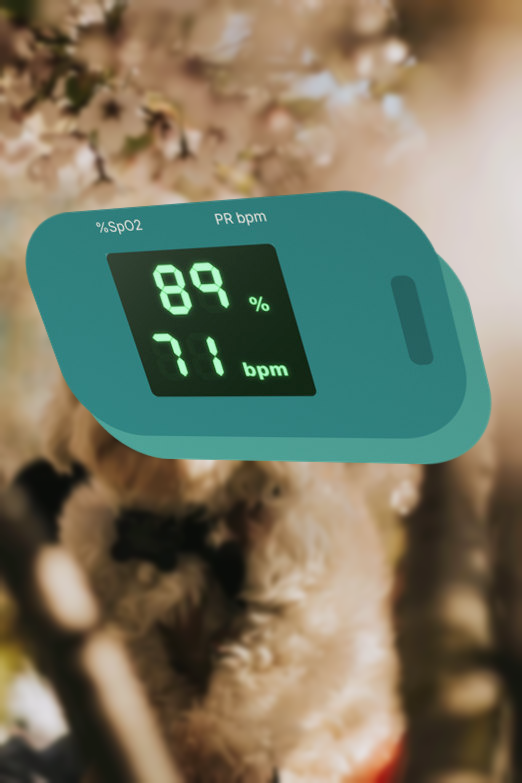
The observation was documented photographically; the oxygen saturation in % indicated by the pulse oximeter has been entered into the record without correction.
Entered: 89 %
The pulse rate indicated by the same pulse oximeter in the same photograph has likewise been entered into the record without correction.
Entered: 71 bpm
